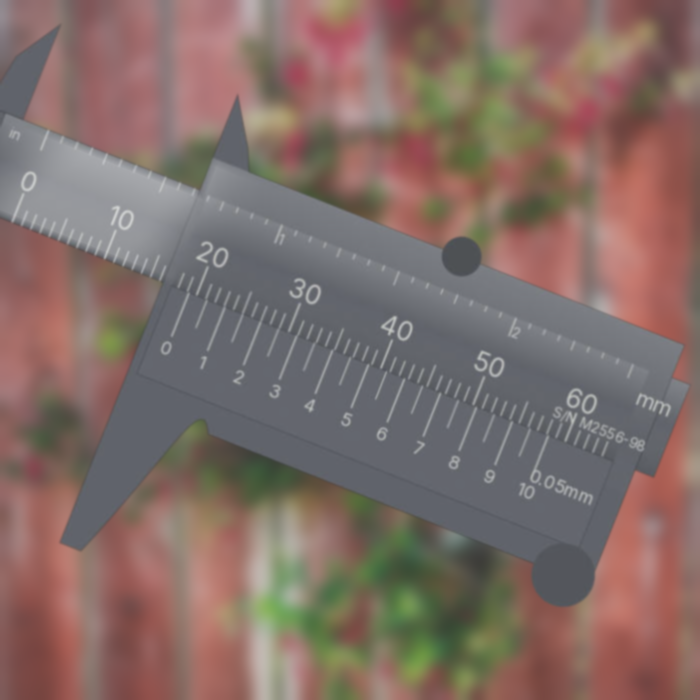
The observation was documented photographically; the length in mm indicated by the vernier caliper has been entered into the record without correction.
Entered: 19.2 mm
